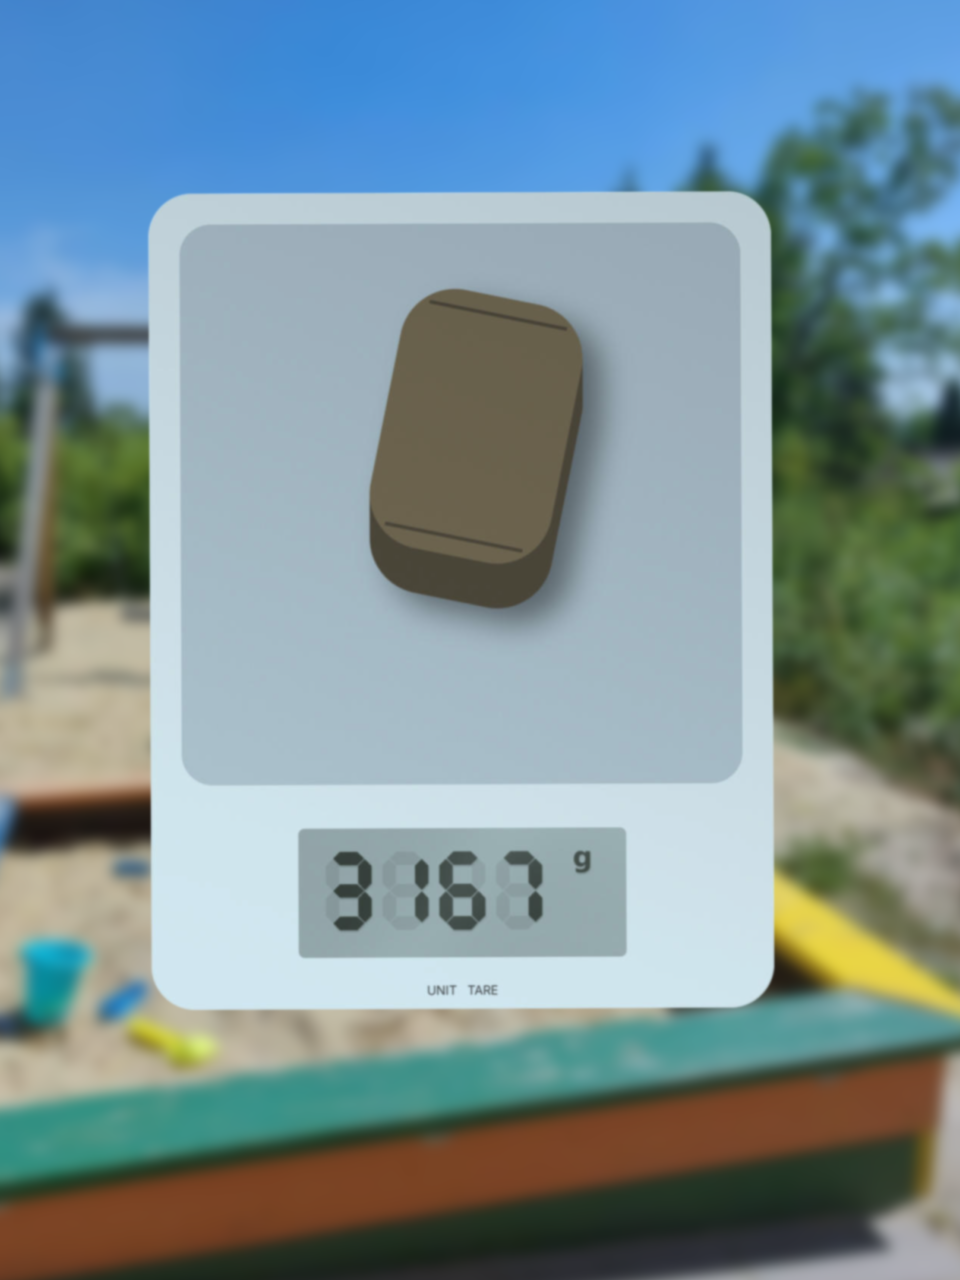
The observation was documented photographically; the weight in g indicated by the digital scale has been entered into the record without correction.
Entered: 3167 g
